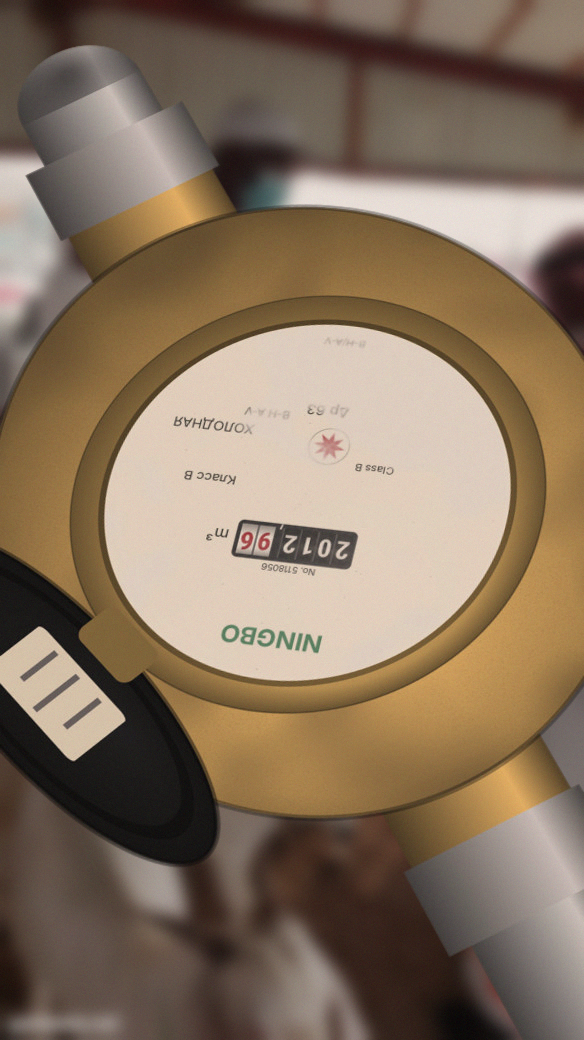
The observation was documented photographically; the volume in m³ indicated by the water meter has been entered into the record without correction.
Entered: 2012.96 m³
